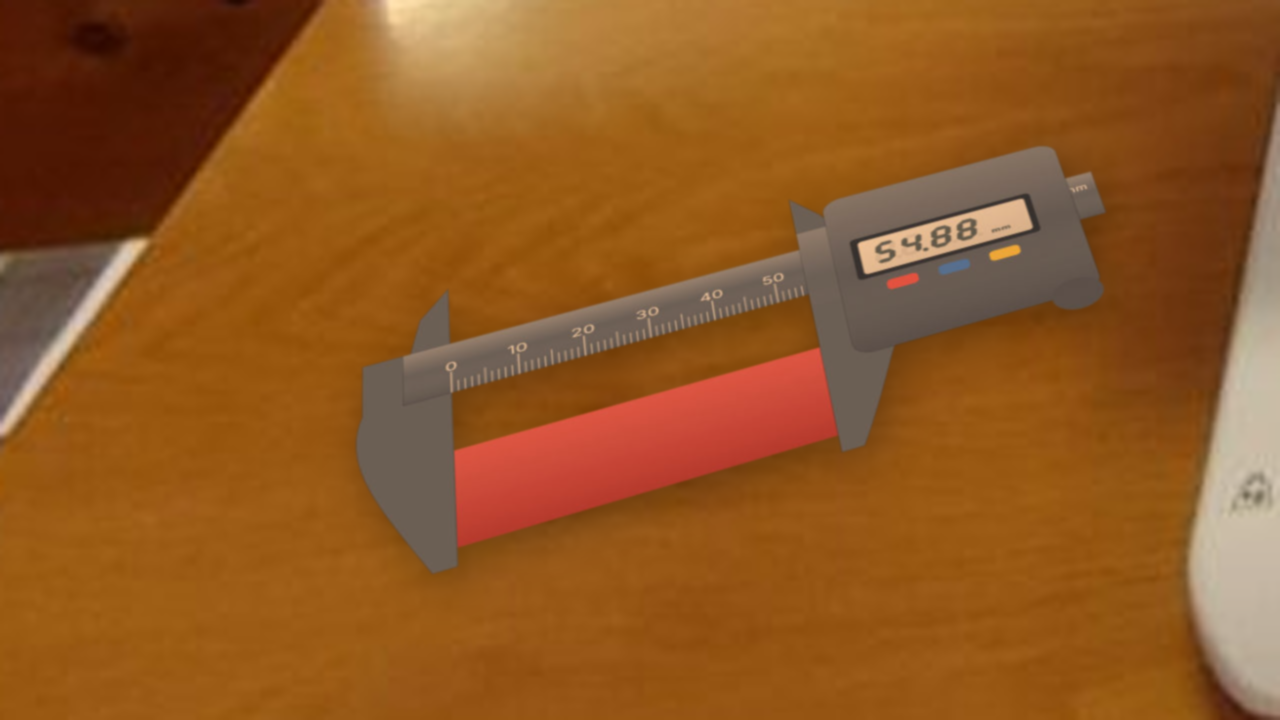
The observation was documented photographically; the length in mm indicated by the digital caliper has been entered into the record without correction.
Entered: 54.88 mm
